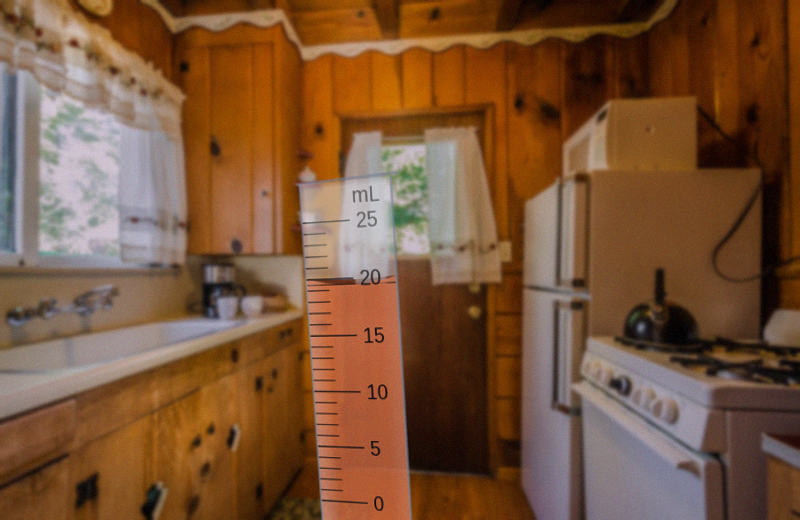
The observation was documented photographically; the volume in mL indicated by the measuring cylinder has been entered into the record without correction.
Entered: 19.5 mL
